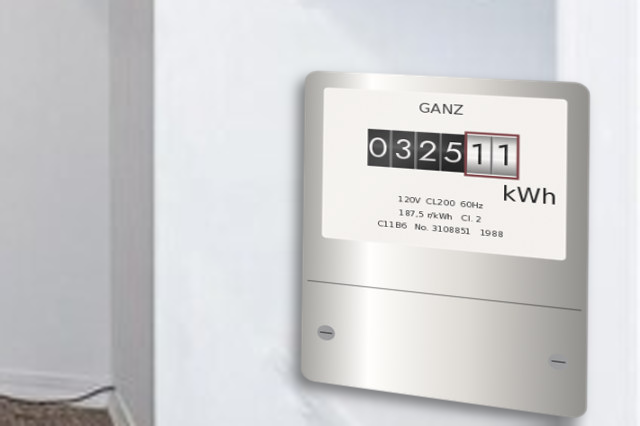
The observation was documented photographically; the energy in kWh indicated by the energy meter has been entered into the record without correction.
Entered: 325.11 kWh
